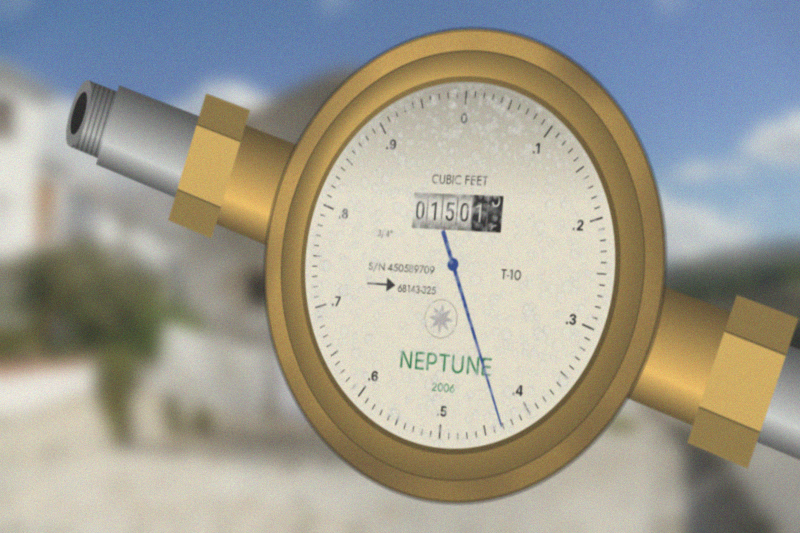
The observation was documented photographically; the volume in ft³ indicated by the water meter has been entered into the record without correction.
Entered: 15015.43 ft³
